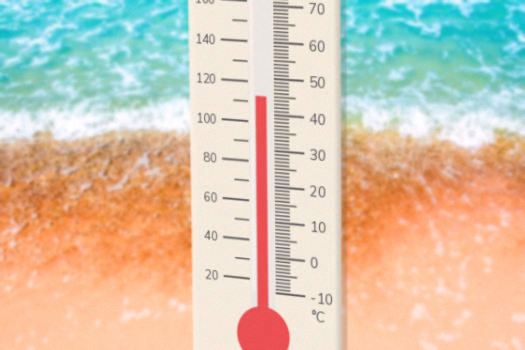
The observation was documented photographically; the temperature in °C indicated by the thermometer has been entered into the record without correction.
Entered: 45 °C
